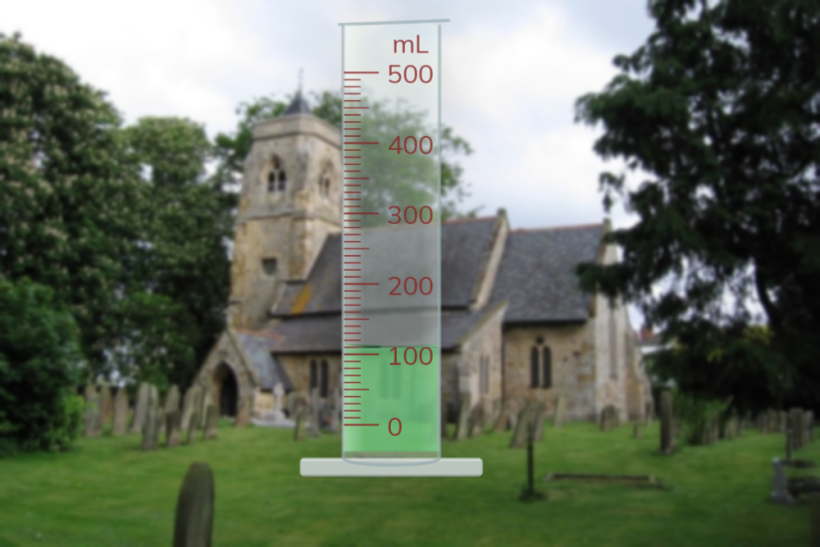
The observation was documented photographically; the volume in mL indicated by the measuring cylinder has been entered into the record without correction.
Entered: 110 mL
